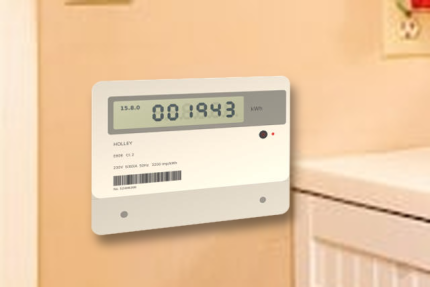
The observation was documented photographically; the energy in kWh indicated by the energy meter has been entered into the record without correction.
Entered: 1943 kWh
